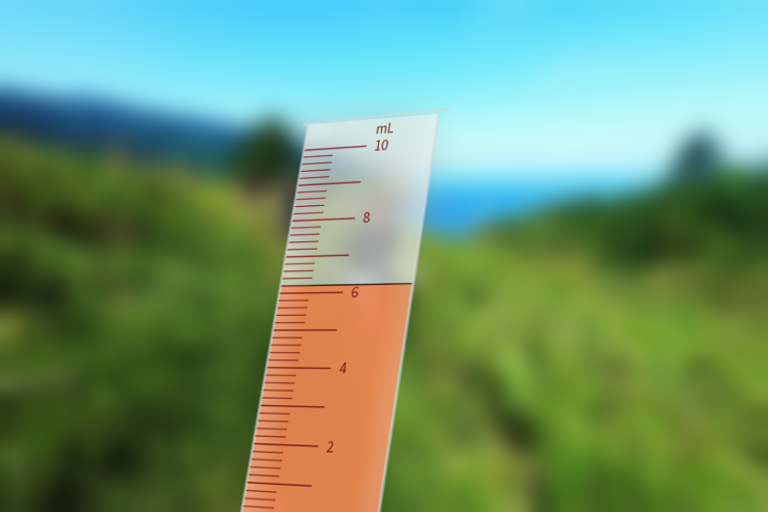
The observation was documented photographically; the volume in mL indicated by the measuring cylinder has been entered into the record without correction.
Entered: 6.2 mL
